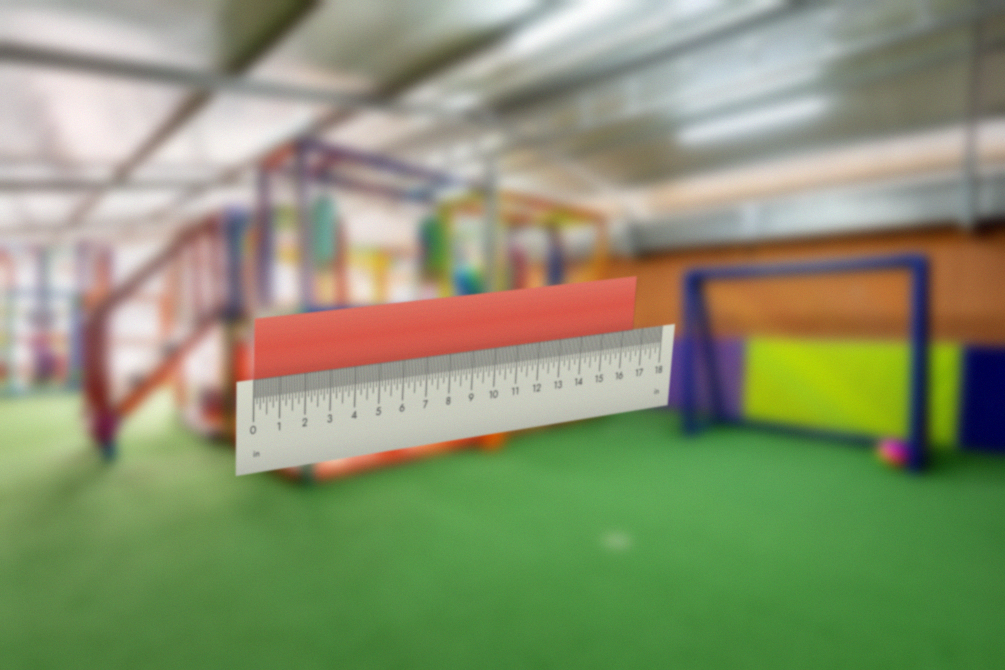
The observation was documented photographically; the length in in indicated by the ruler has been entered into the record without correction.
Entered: 16.5 in
